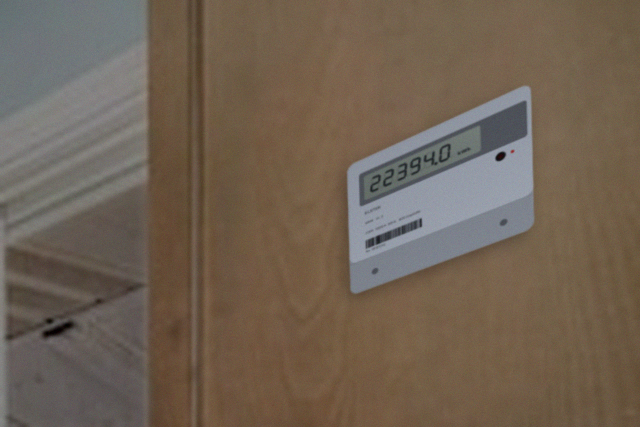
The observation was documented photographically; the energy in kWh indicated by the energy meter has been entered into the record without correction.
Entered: 22394.0 kWh
